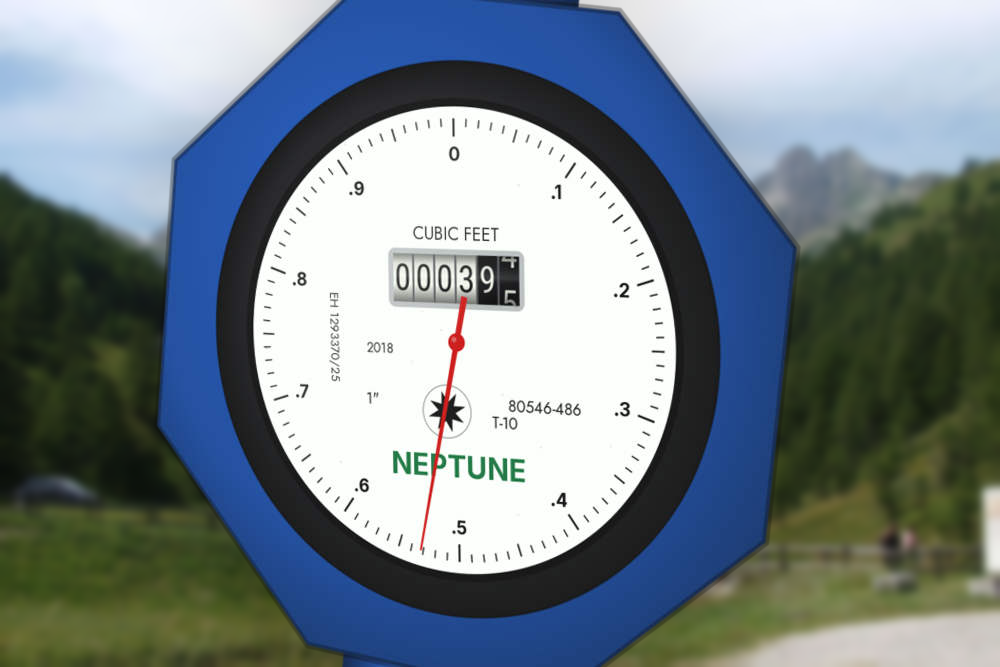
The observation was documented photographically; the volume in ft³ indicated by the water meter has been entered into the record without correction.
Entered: 394.53 ft³
